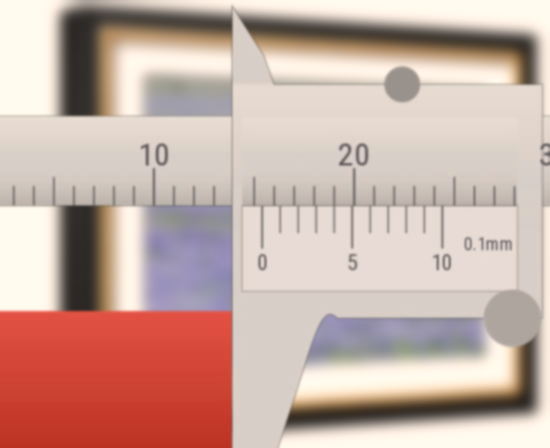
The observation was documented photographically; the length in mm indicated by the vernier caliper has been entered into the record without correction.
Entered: 15.4 mm
